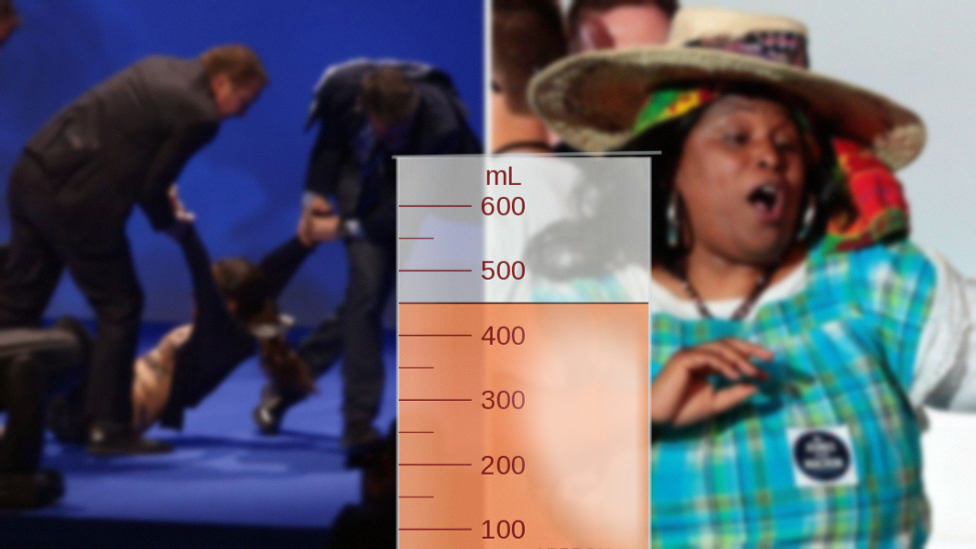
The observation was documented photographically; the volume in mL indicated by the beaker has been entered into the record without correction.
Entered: 450 mL
